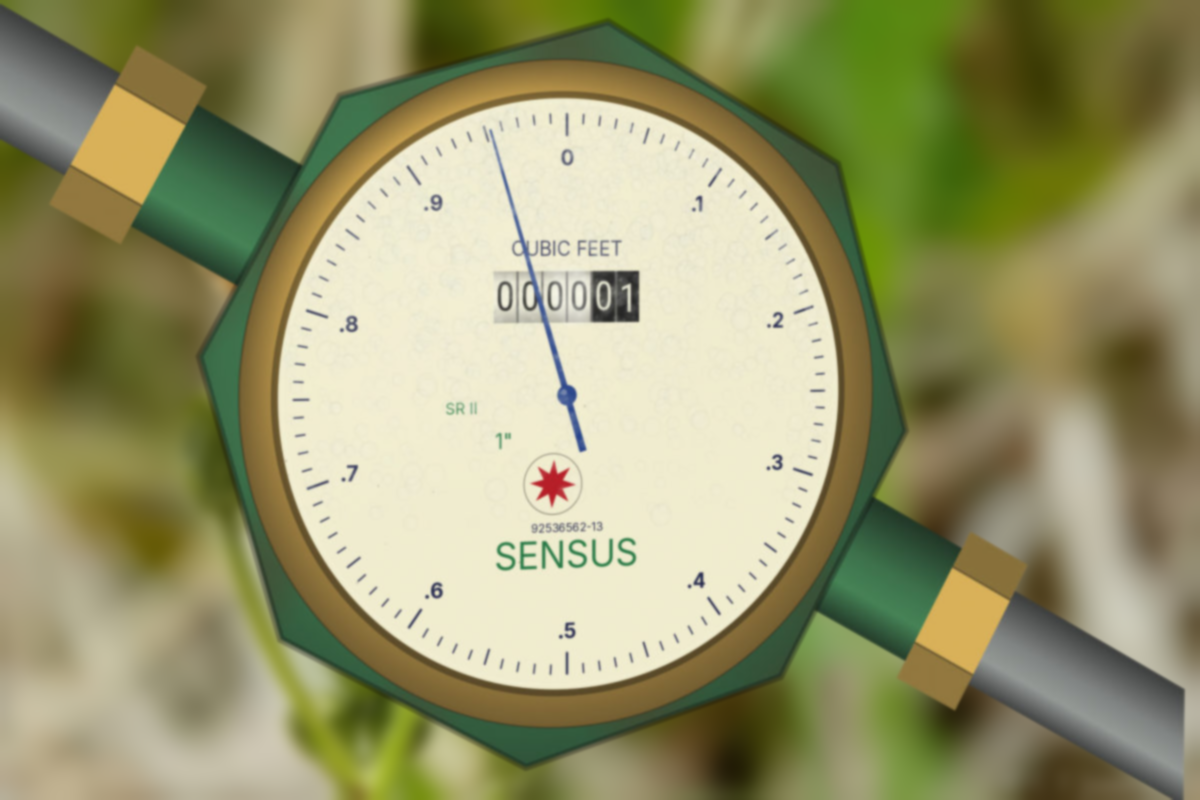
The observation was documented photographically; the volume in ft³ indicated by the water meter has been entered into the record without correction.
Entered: 0.95 ft³
